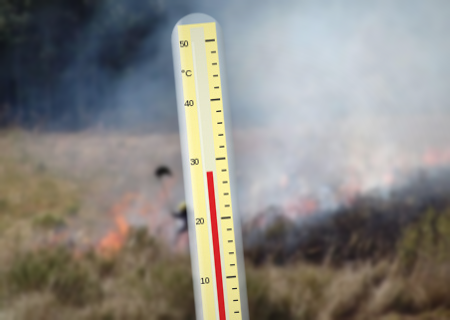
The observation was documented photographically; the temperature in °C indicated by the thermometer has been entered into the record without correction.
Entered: 28 °C
